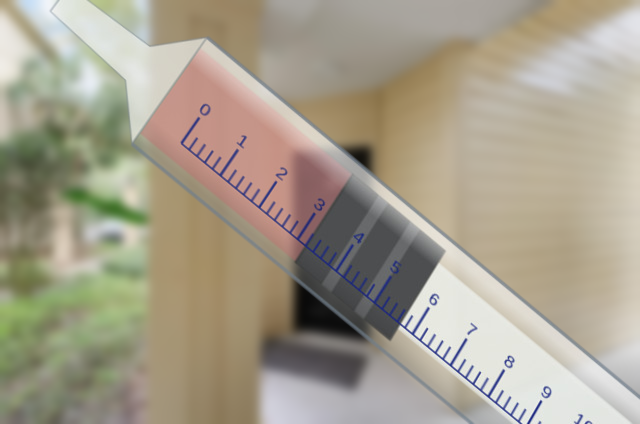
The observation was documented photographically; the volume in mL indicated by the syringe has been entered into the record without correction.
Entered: 3.2 mL
